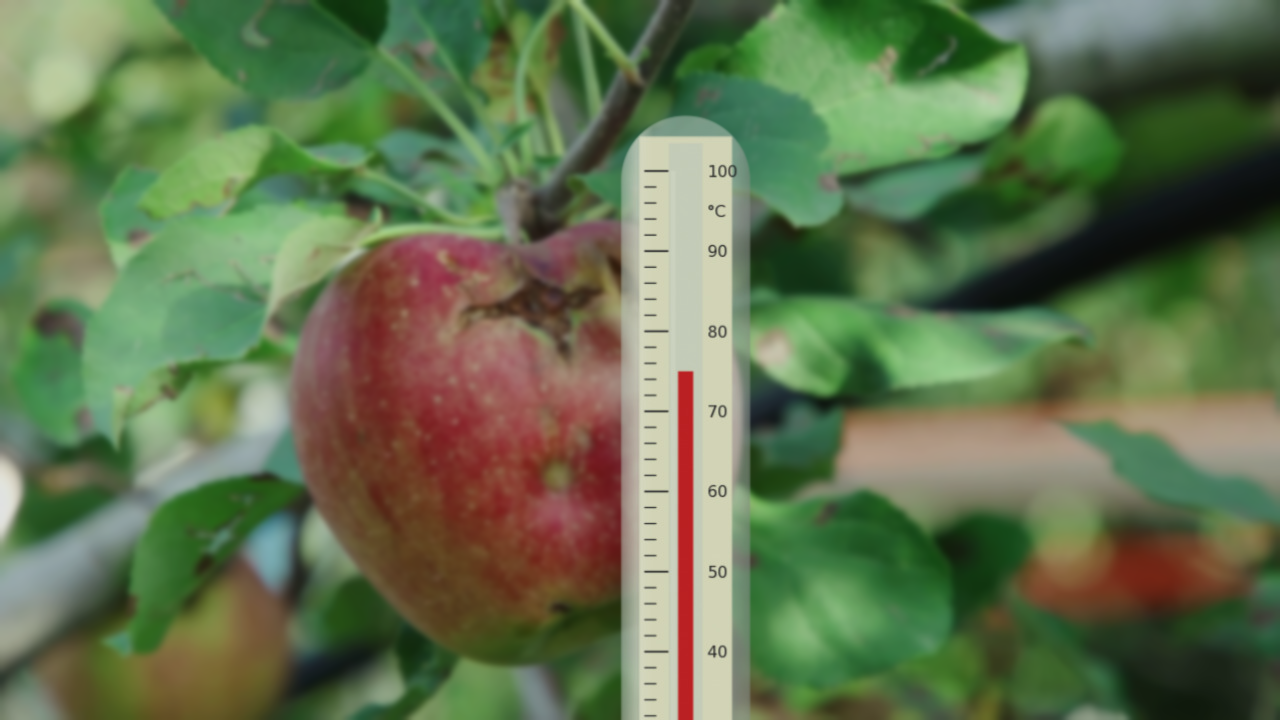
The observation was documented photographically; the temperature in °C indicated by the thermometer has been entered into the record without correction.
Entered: 75 °C
